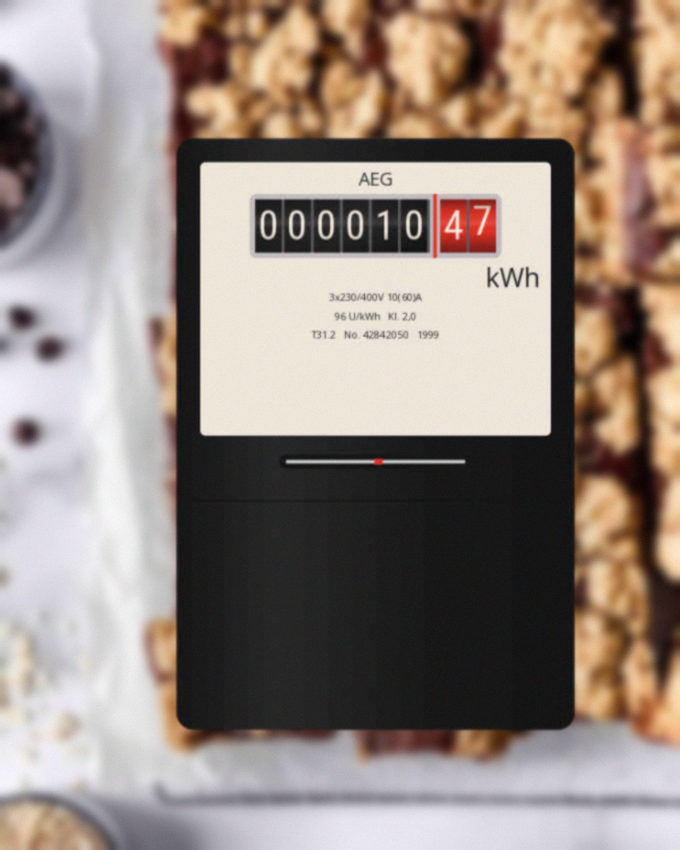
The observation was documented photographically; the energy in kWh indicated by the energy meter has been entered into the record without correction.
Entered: 10.47 kWh
